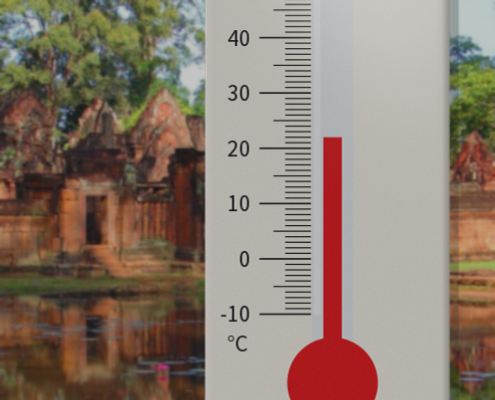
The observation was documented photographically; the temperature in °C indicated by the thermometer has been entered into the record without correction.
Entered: 22 °C
